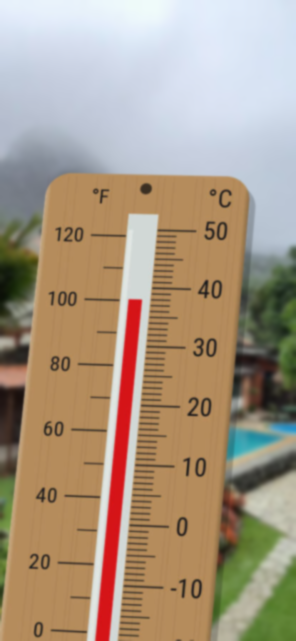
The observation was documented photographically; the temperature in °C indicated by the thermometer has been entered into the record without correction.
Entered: 38 °C
